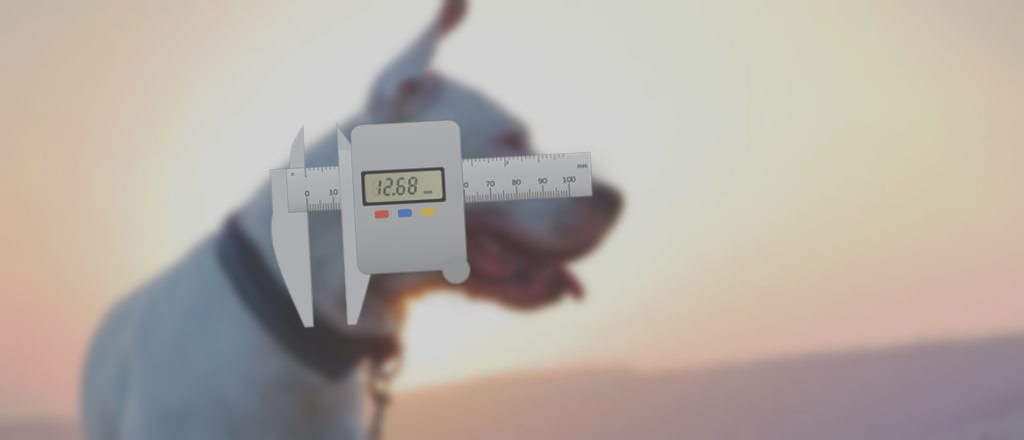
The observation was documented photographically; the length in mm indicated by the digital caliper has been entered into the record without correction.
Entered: 12.68 mm
